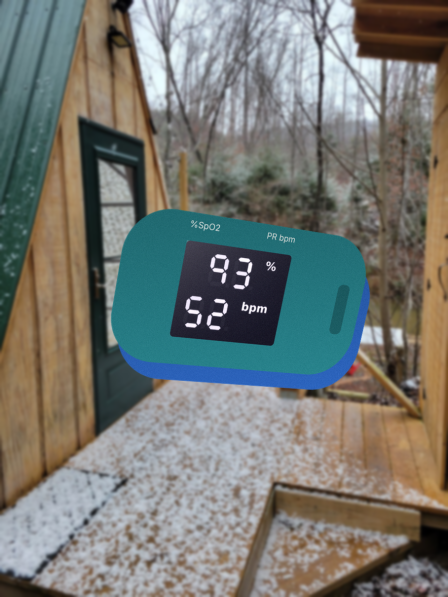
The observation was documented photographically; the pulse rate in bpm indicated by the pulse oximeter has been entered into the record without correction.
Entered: 52 bpm
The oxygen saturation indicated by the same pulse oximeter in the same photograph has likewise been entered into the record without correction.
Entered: 93 %
